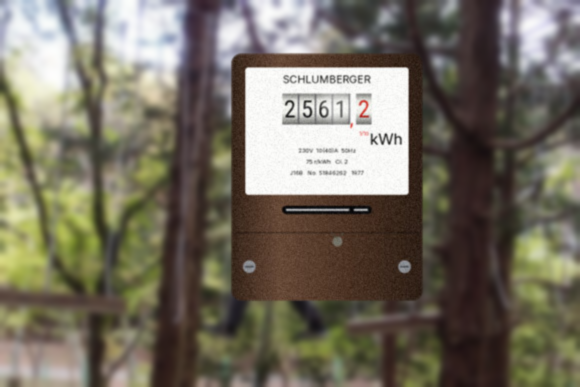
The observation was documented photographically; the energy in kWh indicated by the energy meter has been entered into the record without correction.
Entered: 2561.2 kWh
